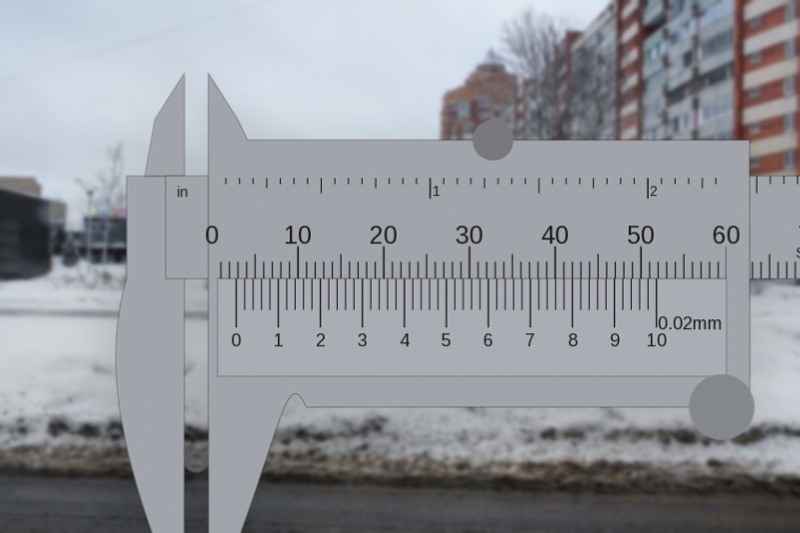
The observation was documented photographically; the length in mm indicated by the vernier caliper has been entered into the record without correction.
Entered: 2.8 mm
